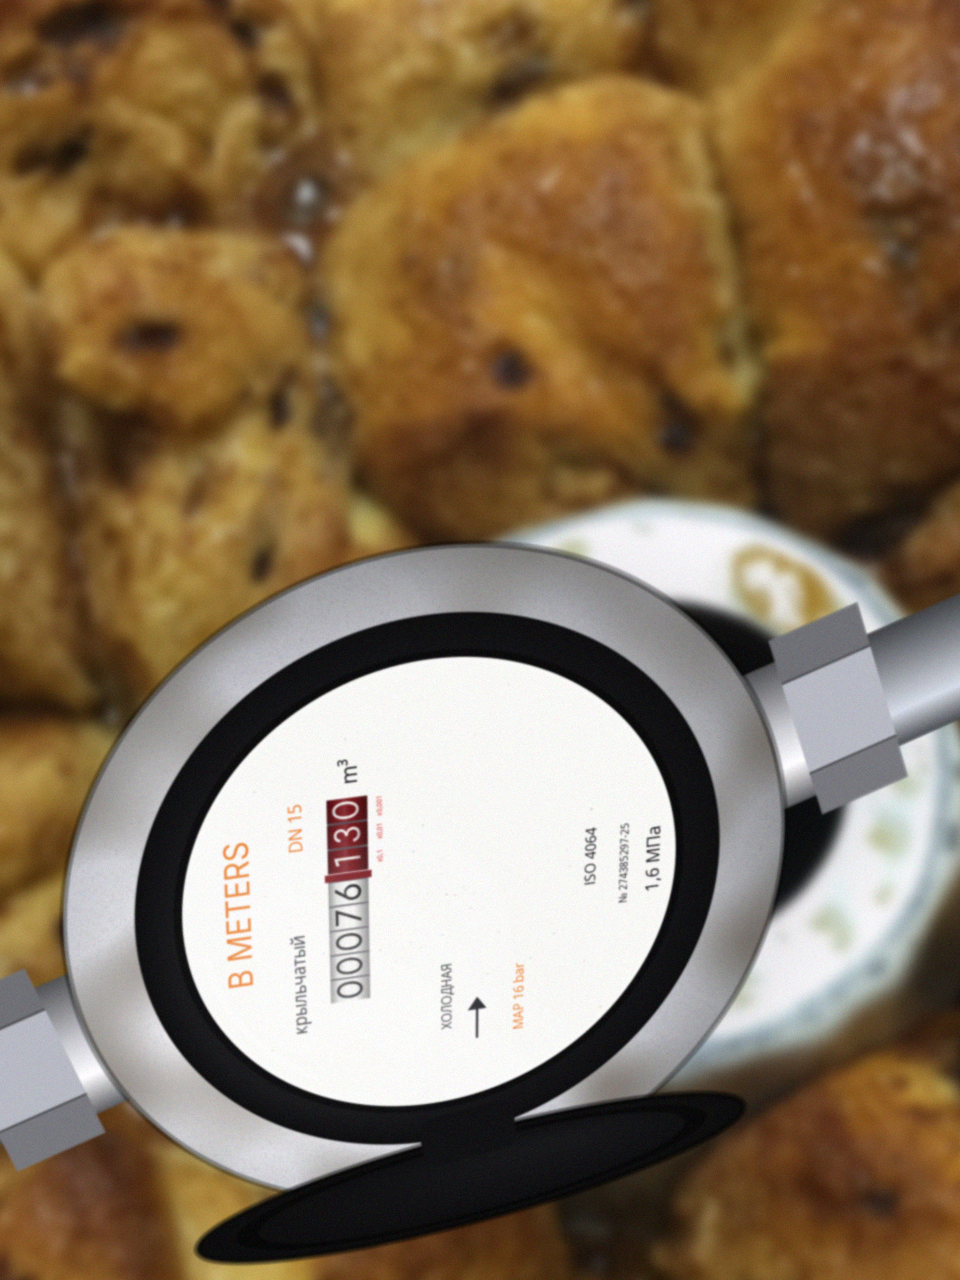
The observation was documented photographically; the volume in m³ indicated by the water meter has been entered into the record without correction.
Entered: 76.130 m³
